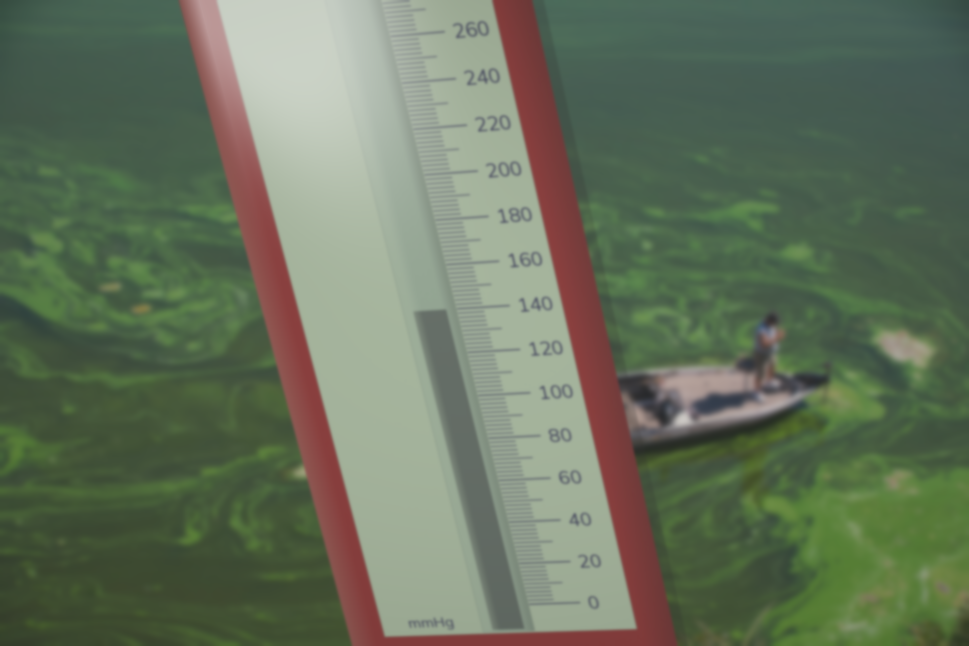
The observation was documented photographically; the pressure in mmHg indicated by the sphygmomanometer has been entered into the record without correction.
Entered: 140 mmHg
